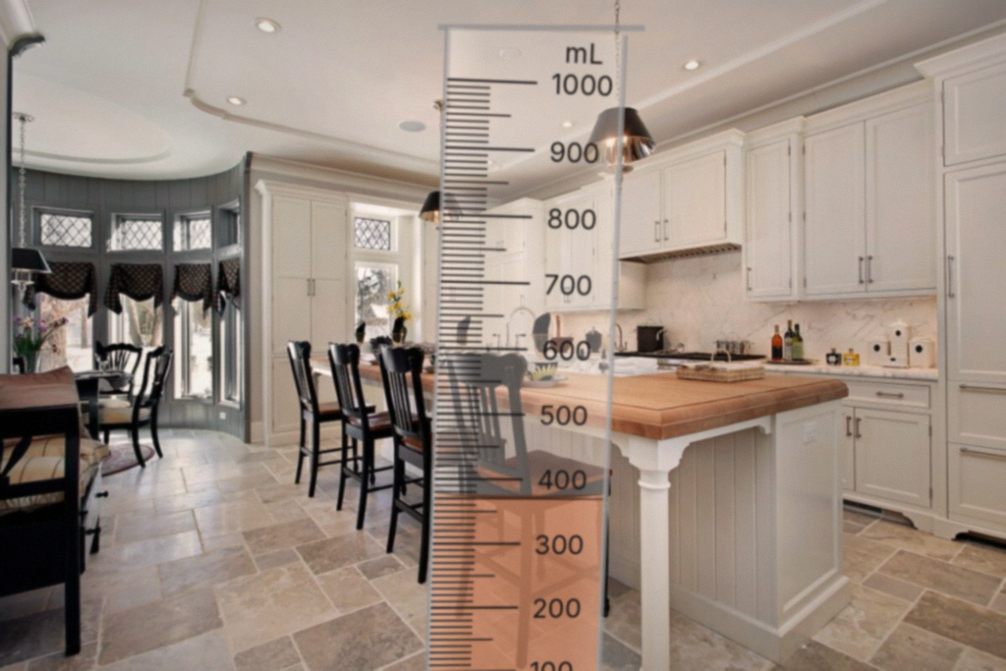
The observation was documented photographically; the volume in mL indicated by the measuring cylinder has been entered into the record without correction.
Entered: 370 mL
